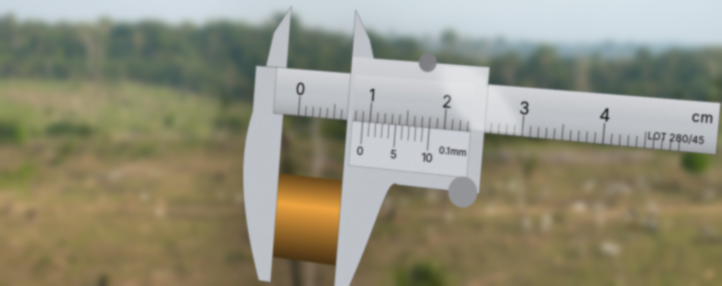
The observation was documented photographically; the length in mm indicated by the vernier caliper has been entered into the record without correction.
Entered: 9.0 mm
